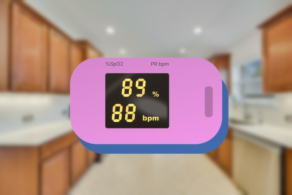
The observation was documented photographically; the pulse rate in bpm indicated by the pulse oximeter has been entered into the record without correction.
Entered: 88 bpm
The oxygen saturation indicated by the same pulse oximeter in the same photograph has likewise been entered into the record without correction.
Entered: 89 %
